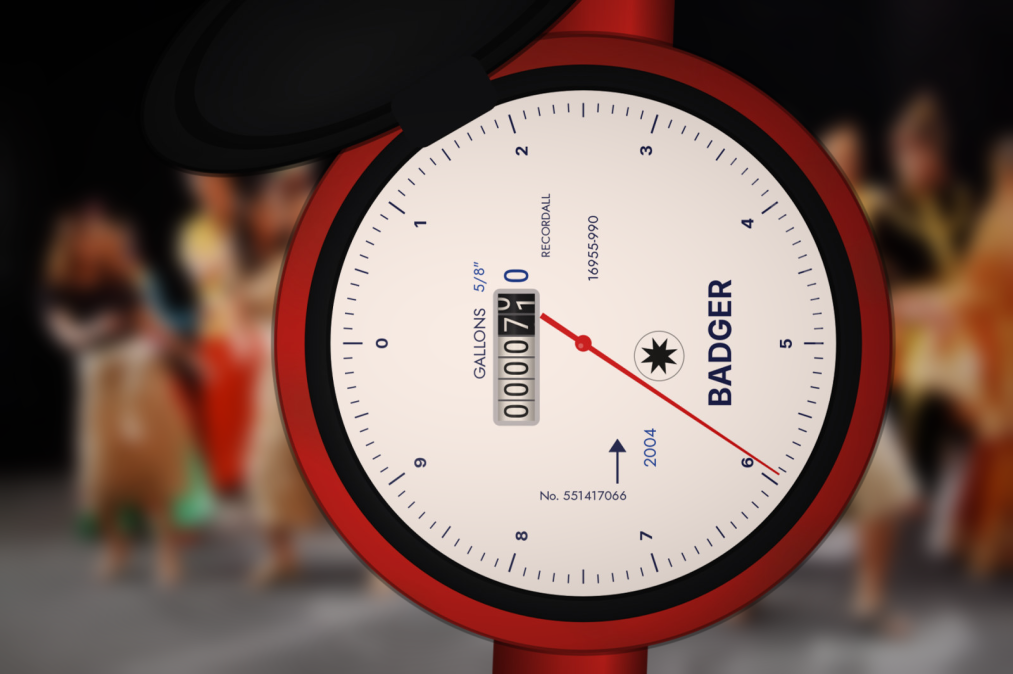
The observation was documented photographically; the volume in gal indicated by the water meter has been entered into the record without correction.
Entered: 705.9 gal
